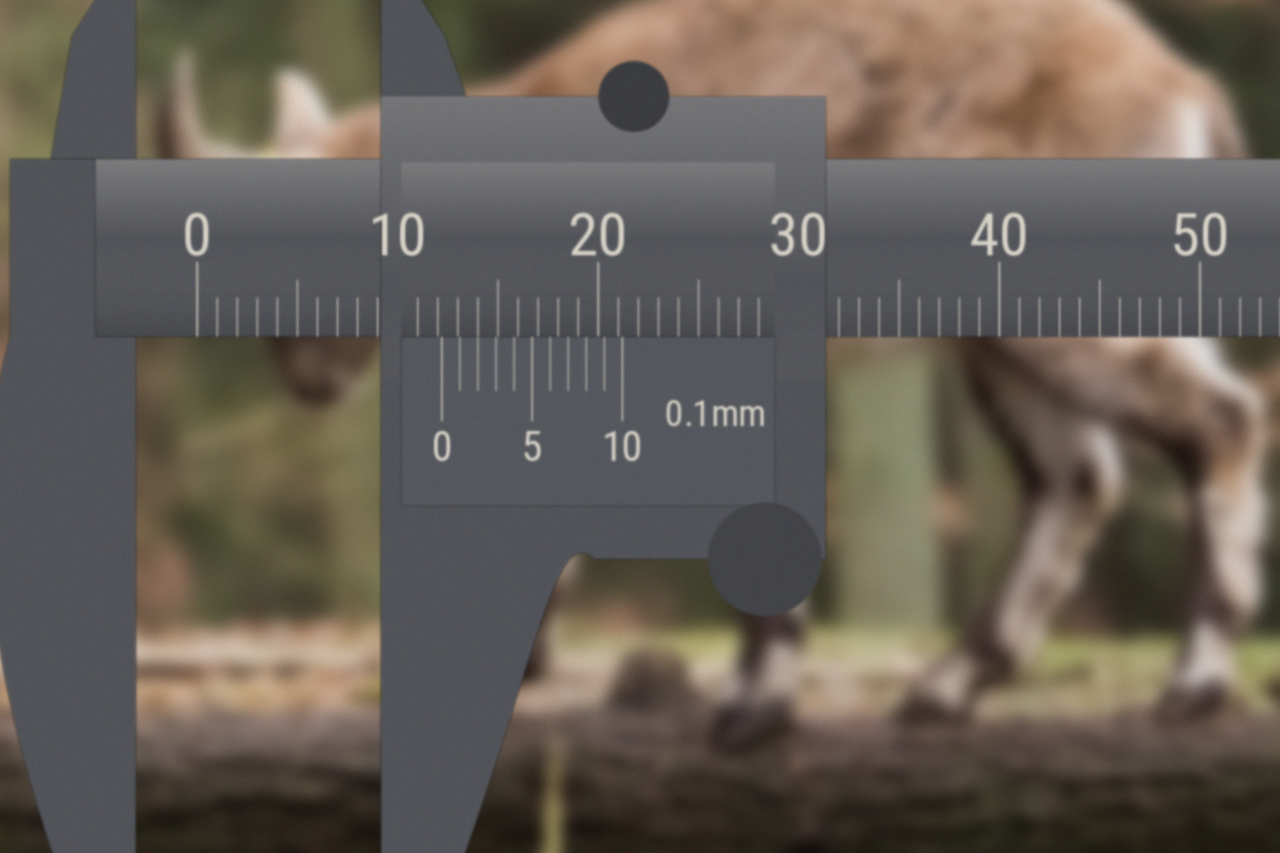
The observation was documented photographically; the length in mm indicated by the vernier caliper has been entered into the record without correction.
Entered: 12.2 mm
